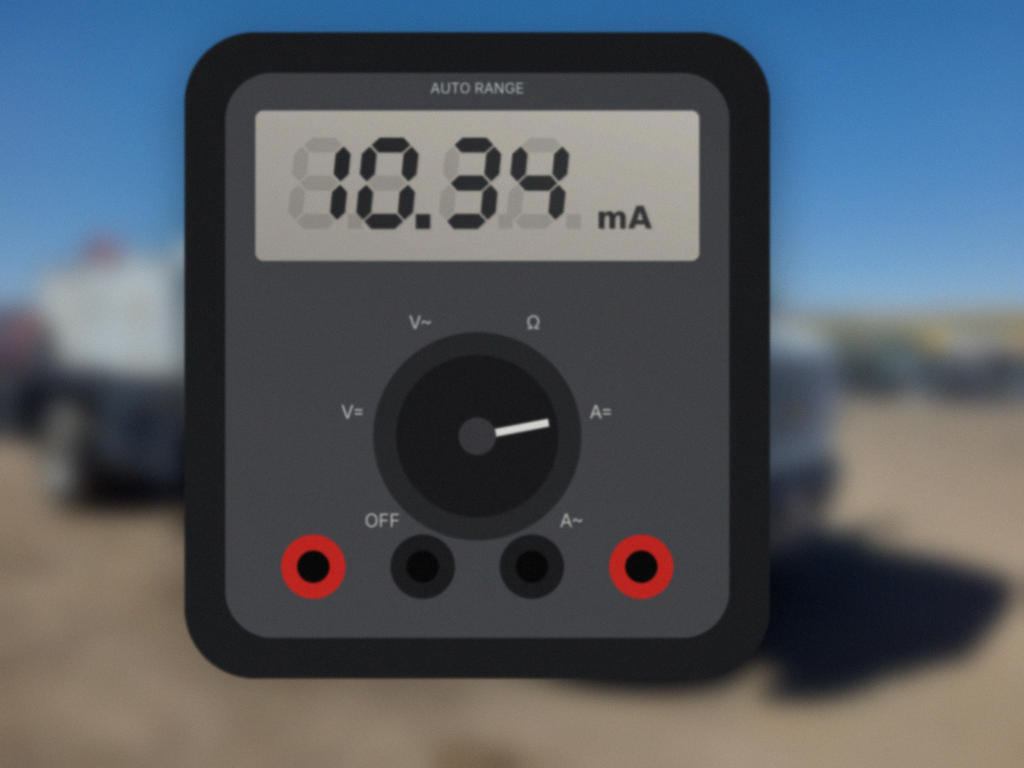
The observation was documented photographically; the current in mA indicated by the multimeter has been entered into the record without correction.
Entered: 10.34 mA
